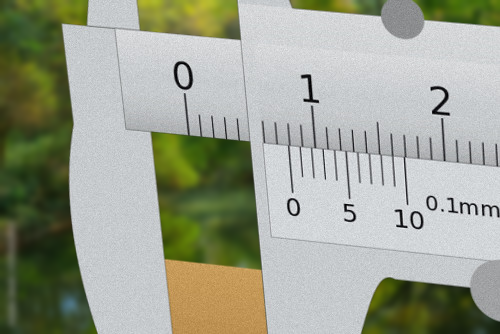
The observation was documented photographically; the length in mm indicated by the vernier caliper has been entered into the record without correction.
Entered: 7.9 mm
